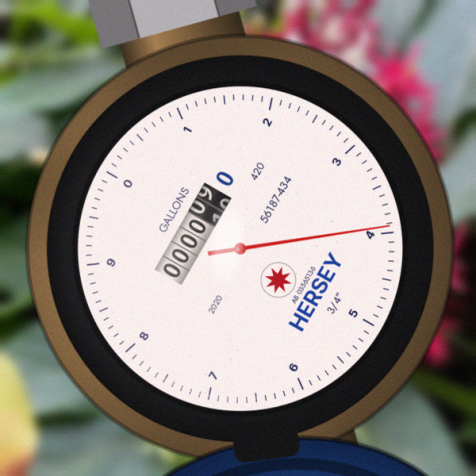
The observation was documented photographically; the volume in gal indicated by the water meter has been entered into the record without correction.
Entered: 93.9 gal
